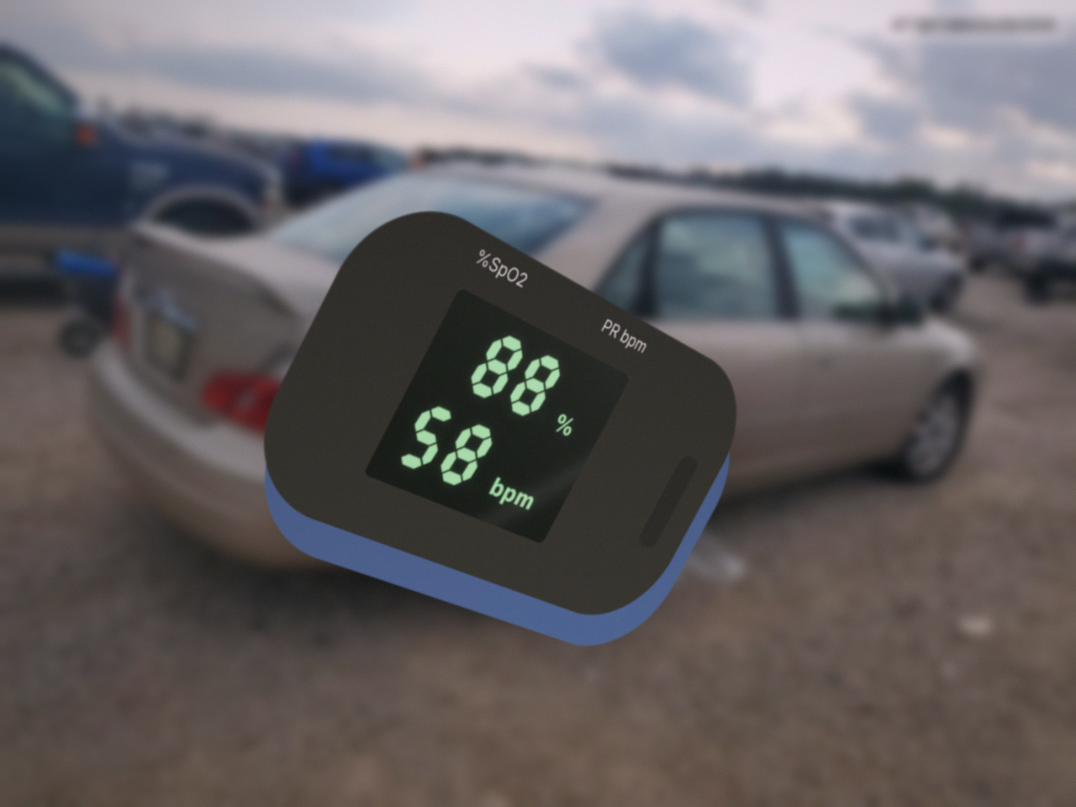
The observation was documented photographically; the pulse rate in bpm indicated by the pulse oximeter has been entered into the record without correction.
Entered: 58 bpm
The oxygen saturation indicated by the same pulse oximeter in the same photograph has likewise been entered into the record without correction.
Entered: 88 %
